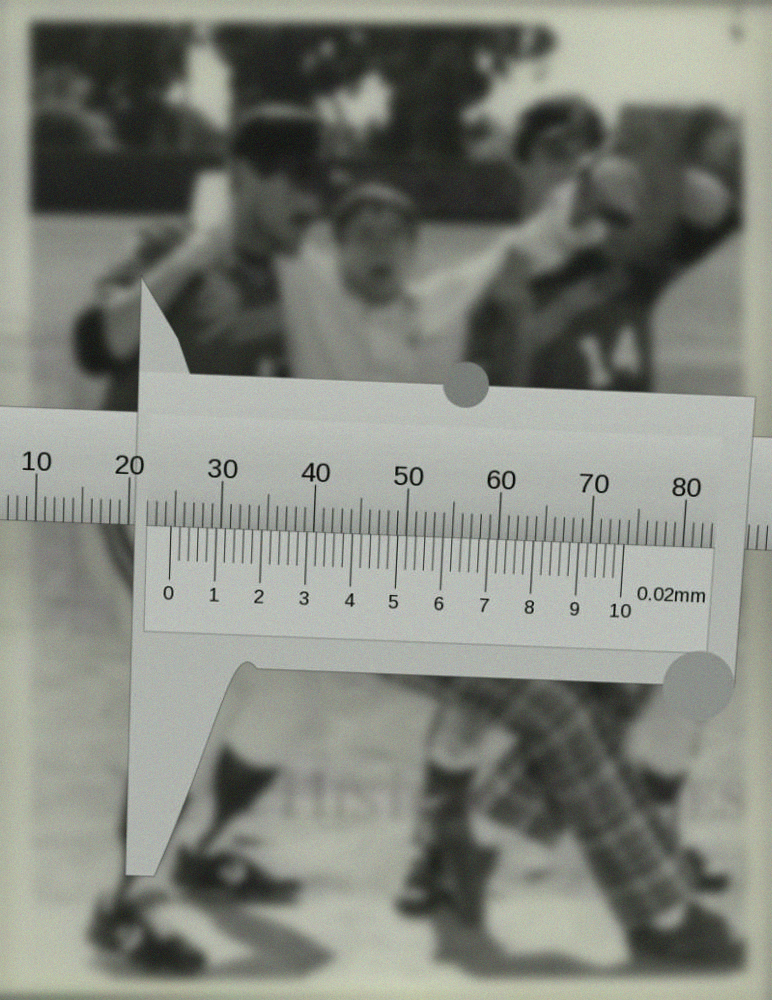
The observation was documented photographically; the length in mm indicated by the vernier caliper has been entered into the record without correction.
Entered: 24.6 mm
